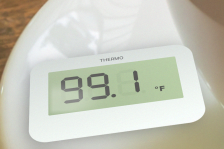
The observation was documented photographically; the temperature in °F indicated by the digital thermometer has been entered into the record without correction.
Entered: 99.1 °F
